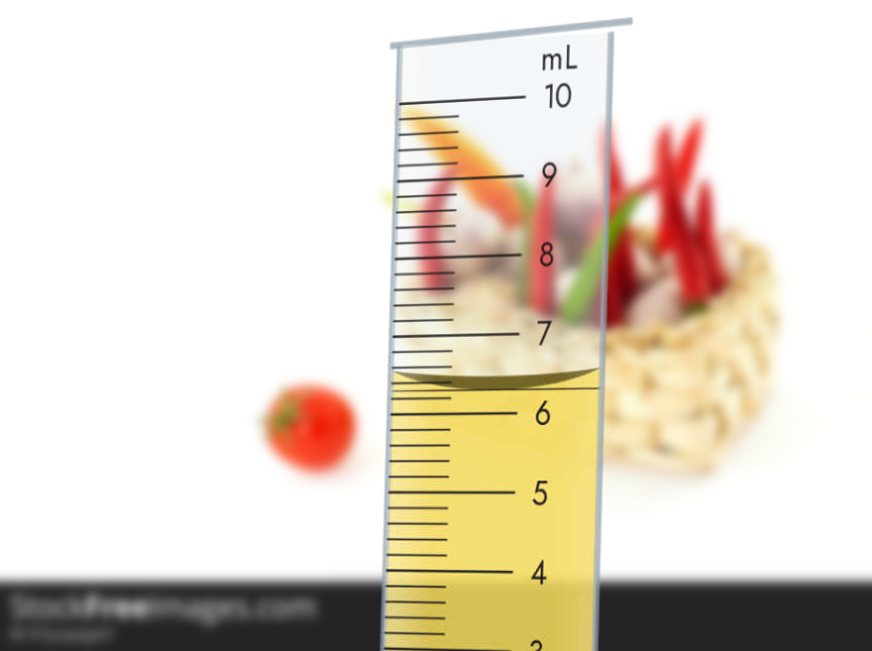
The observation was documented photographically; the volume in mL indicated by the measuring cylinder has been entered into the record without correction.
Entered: 6.3 mL
